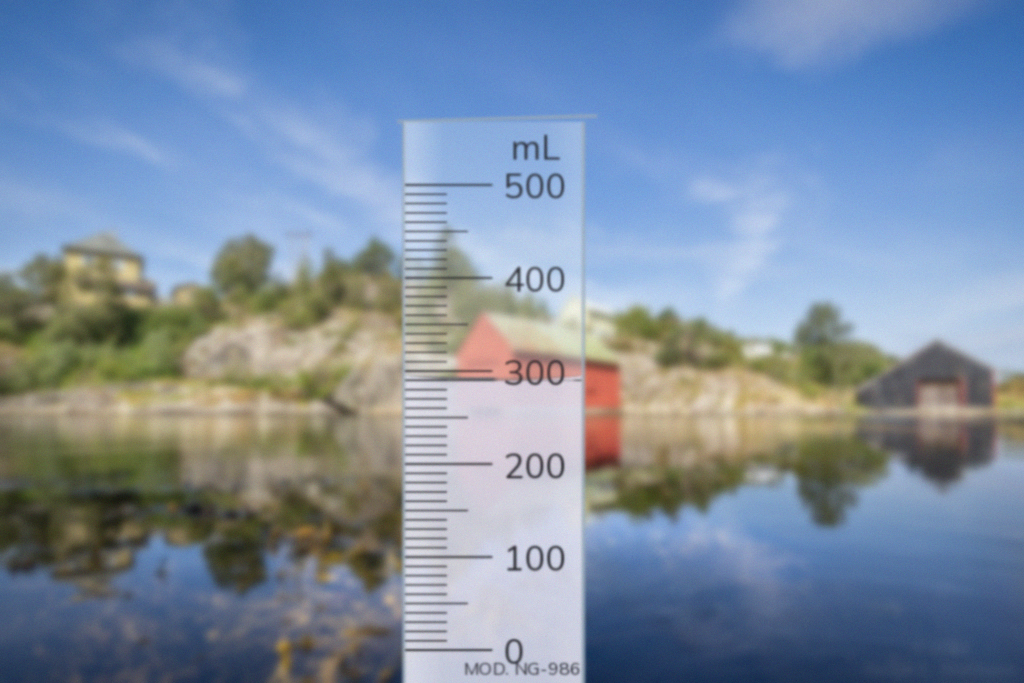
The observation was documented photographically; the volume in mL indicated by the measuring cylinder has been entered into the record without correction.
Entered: 290 mL
